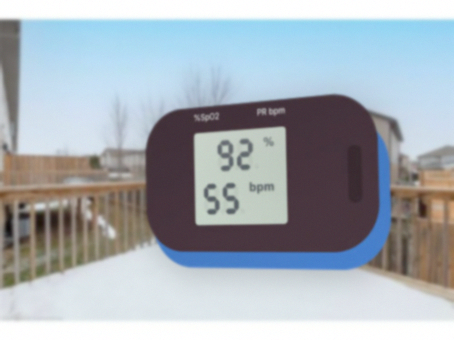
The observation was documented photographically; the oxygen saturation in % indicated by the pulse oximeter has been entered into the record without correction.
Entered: 92 %
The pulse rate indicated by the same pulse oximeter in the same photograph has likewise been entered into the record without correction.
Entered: 55 bpm
